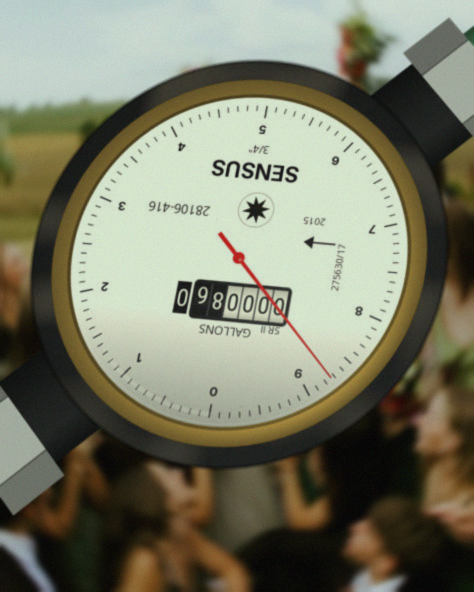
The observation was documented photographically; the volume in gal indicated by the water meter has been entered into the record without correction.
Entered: 858.7 gal
